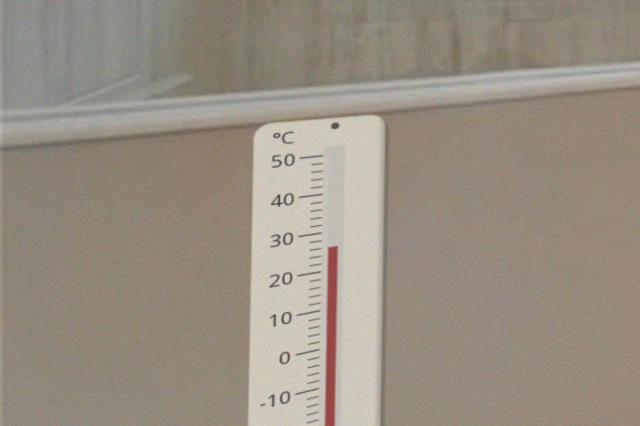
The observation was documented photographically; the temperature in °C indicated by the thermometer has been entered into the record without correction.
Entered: 26 °C
